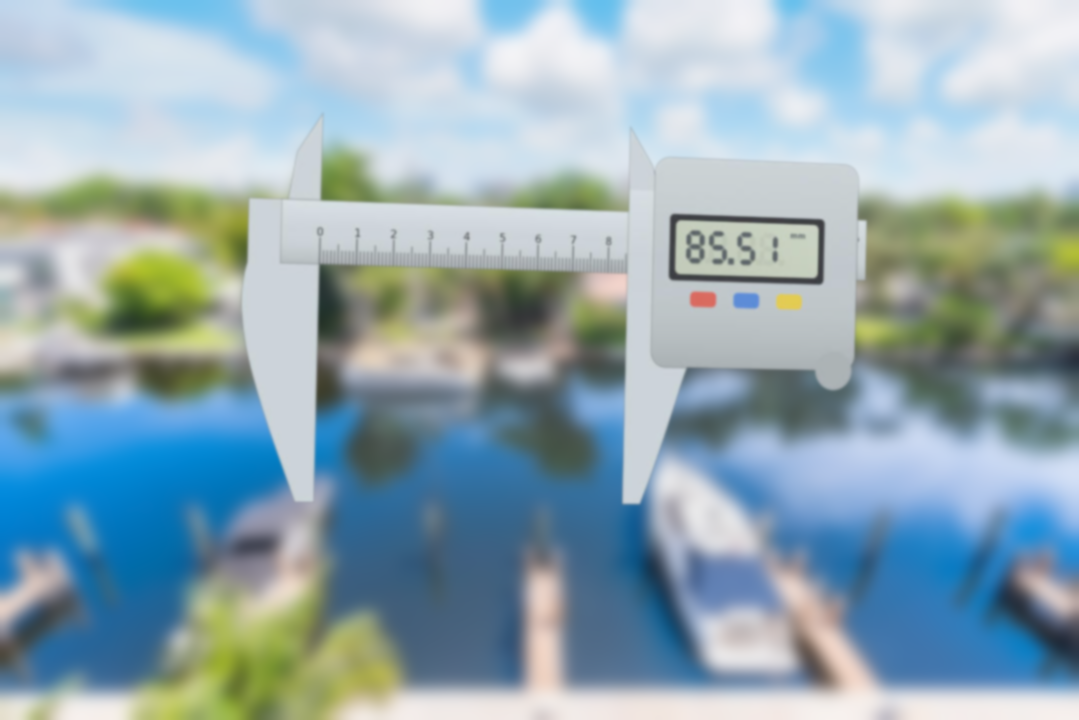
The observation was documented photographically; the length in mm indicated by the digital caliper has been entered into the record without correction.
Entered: 85.51 mm
